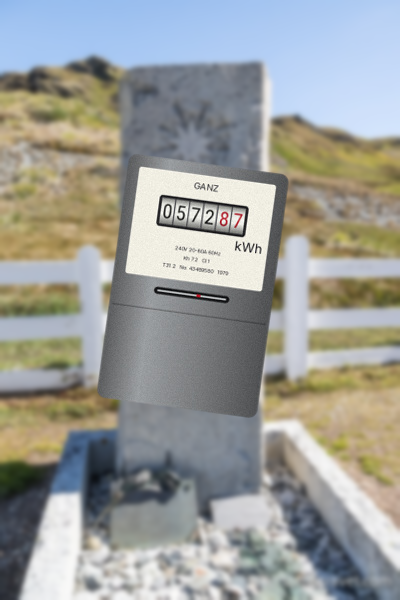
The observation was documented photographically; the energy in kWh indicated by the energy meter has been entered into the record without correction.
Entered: 572.87 kWh
